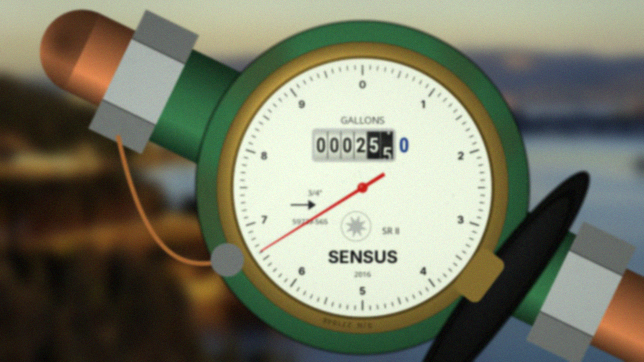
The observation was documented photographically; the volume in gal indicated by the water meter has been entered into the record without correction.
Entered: 2546.6 gal
